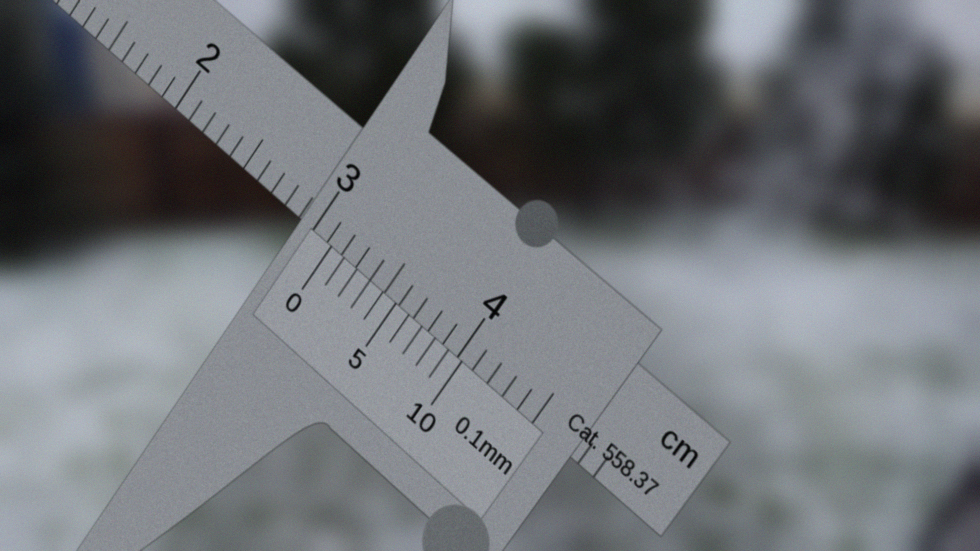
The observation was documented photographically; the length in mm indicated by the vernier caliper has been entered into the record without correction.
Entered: 31.3 mm
